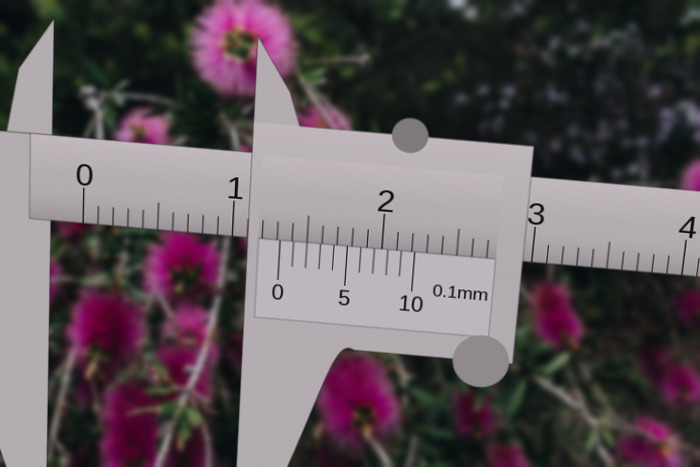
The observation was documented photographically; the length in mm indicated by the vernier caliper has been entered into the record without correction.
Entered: 13.2 mm
